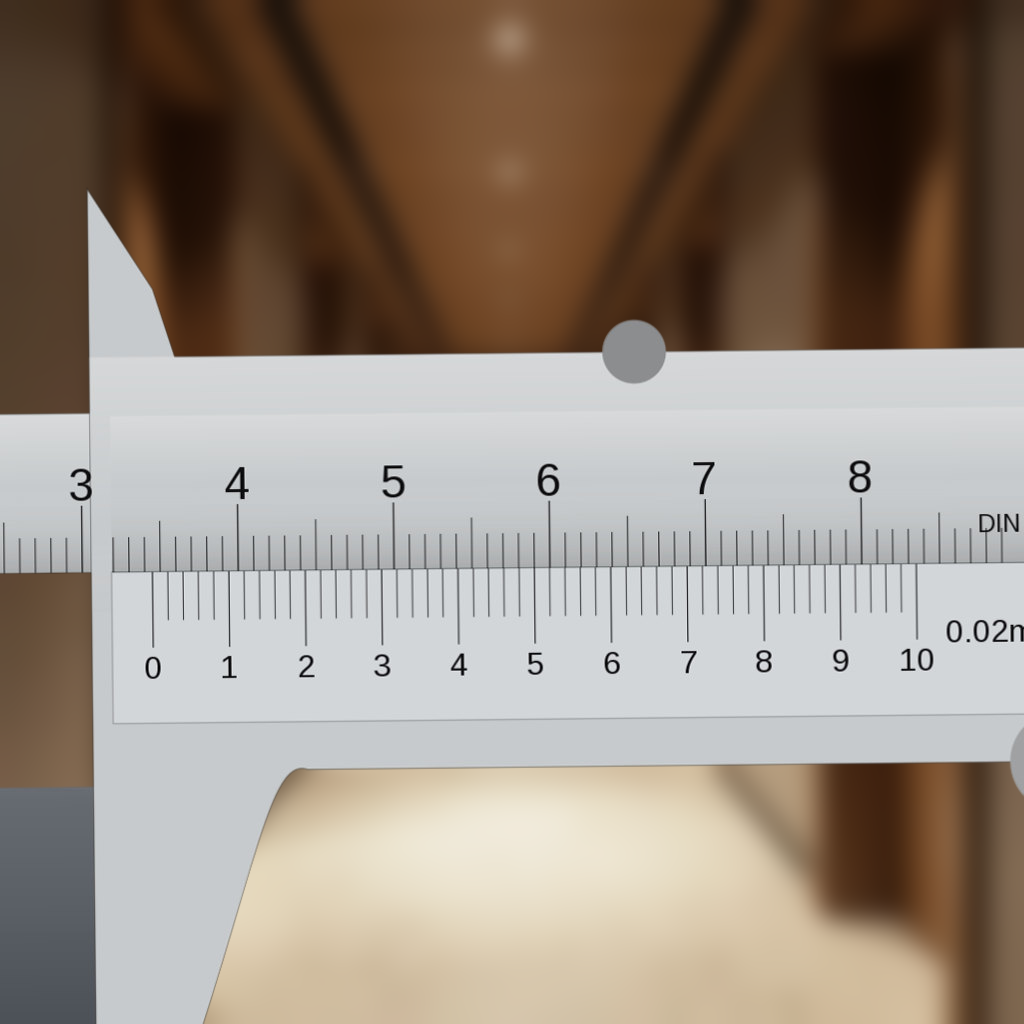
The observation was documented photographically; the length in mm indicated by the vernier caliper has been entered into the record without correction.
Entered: 34.5 mm
